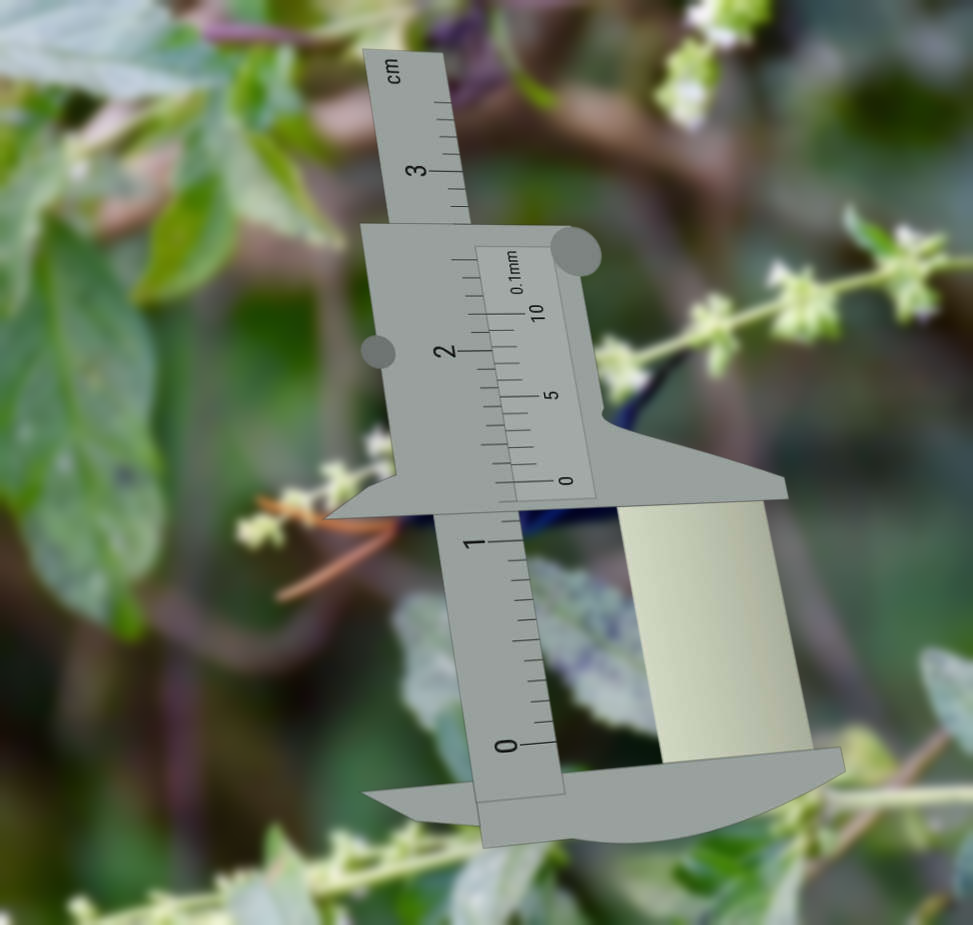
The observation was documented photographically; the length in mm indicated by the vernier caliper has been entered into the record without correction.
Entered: 13.0 mm
